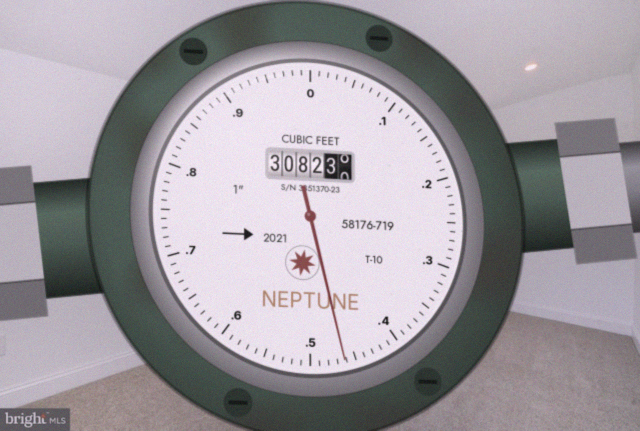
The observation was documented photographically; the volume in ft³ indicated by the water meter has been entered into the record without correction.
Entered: 308238.46 ft³
